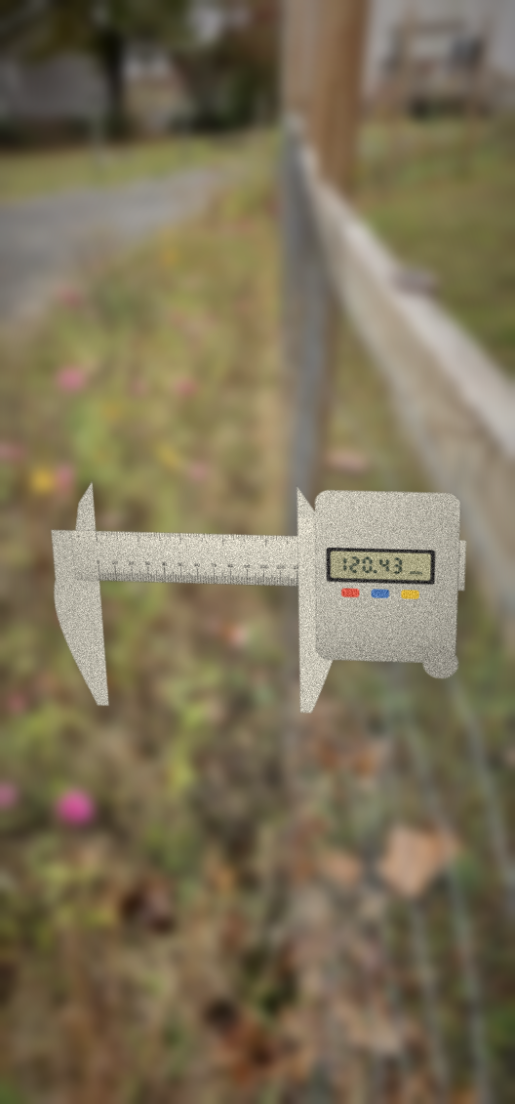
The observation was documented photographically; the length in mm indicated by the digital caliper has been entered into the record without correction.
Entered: 120.43 mm
